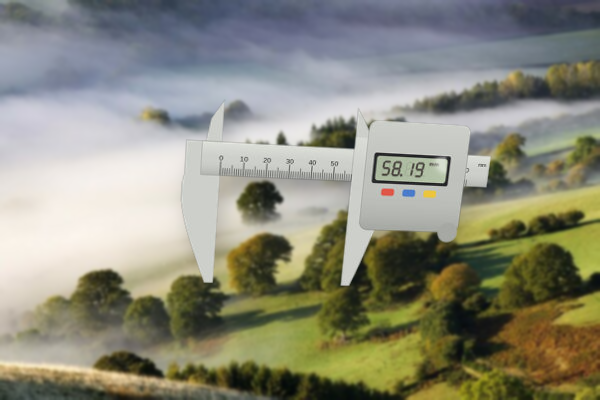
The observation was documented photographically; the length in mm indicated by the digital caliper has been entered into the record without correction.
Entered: 58.19 mm
